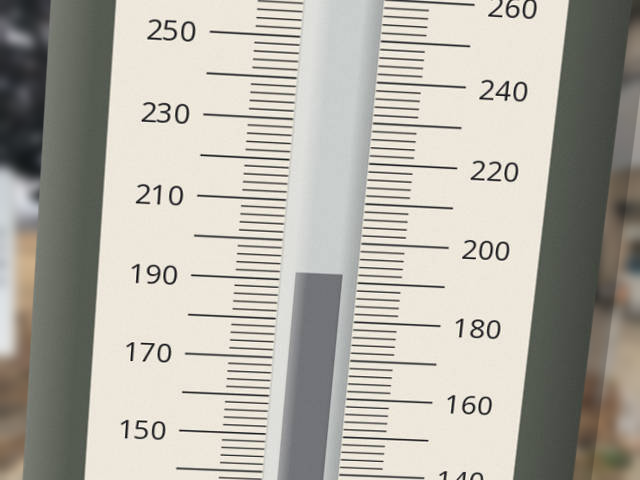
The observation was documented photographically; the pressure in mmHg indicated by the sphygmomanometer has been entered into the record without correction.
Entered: 192 mmHg
